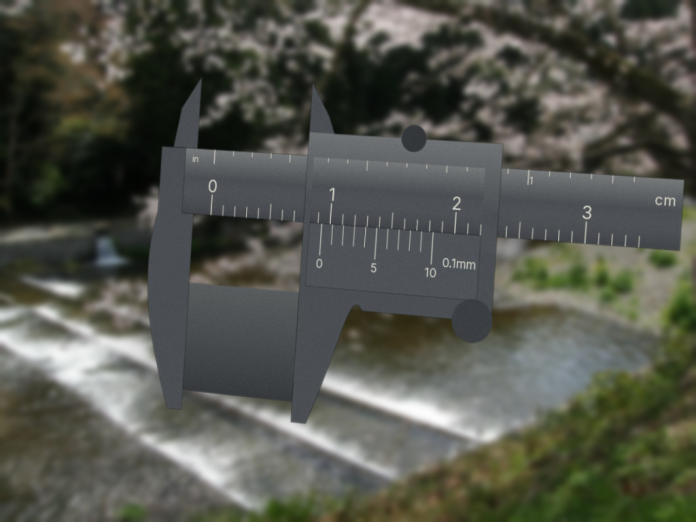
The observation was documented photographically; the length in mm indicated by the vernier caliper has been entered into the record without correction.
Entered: 9.3 mm
